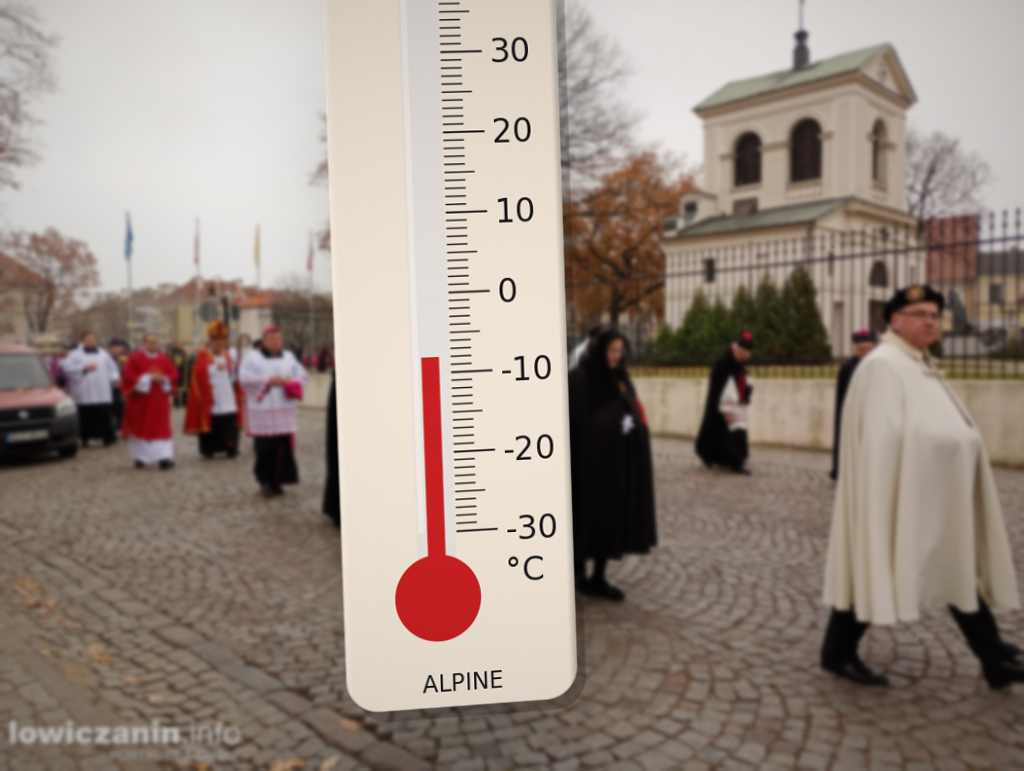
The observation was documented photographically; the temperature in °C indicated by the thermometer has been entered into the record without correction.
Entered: -8 °C
